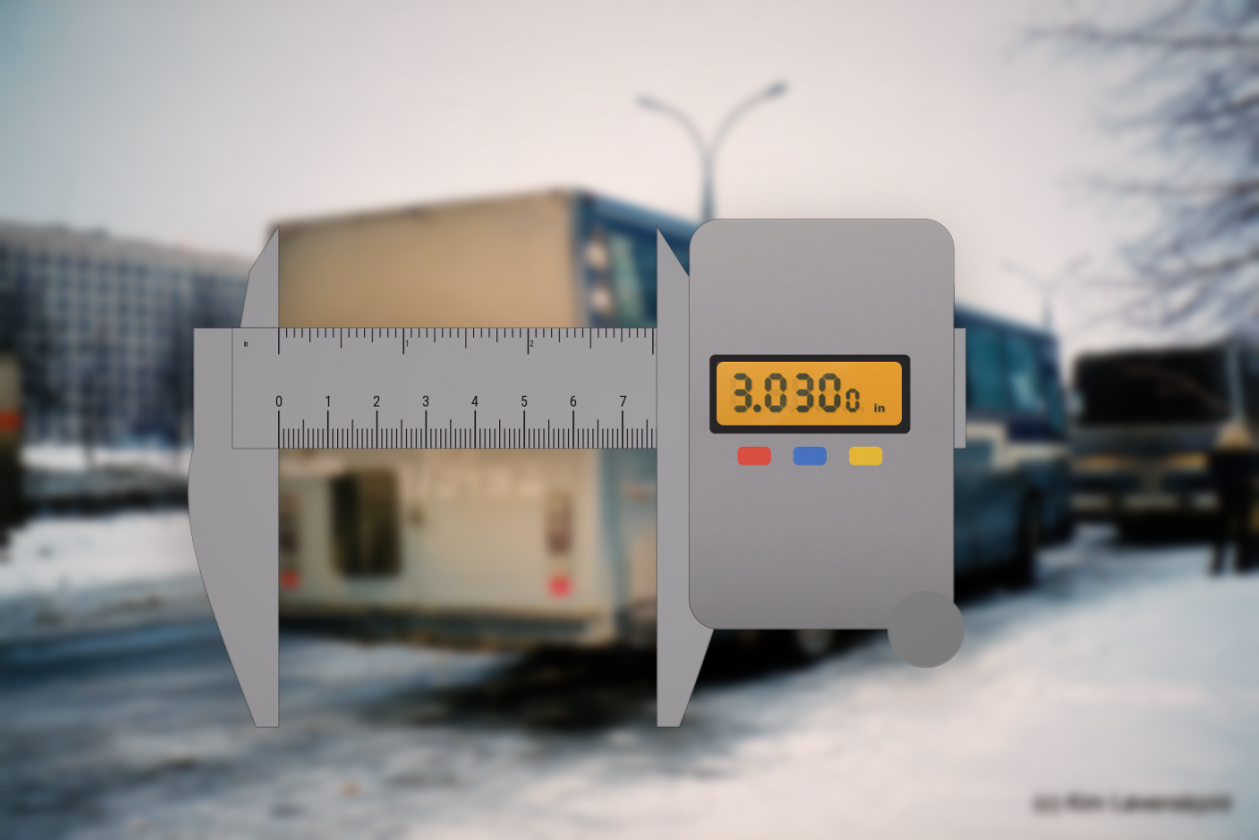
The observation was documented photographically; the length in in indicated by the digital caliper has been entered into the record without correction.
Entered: 3.0300 in
